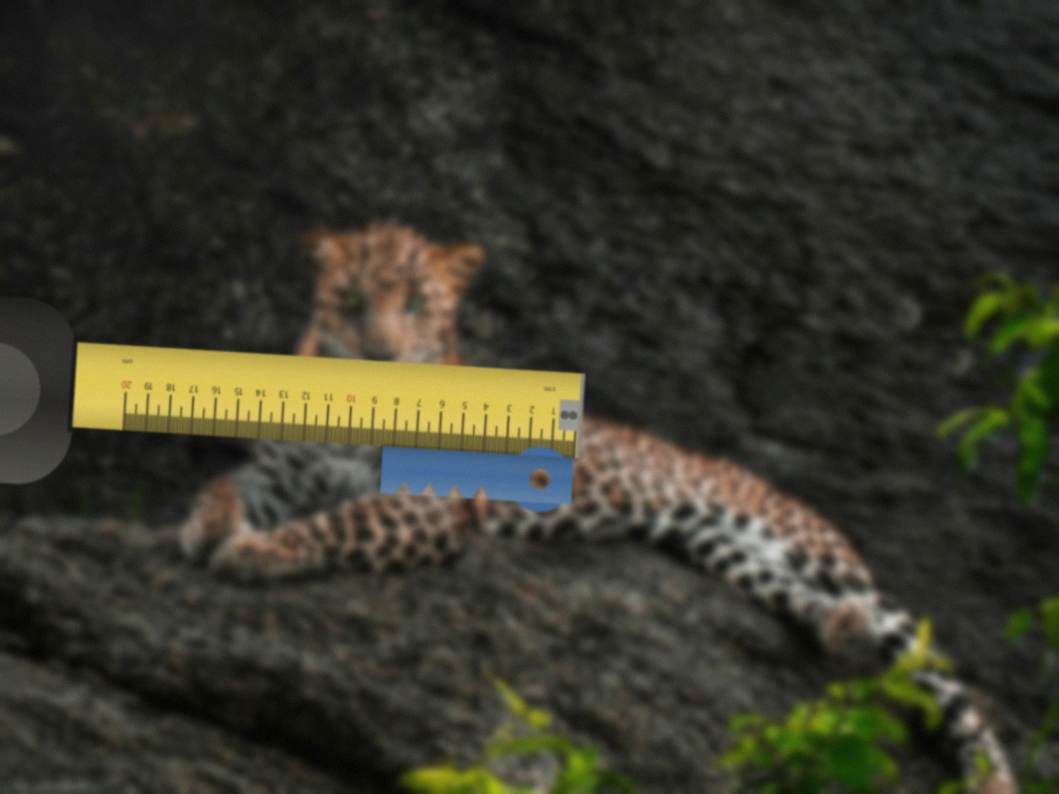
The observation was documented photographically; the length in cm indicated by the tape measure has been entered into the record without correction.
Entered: 8.5 cm
